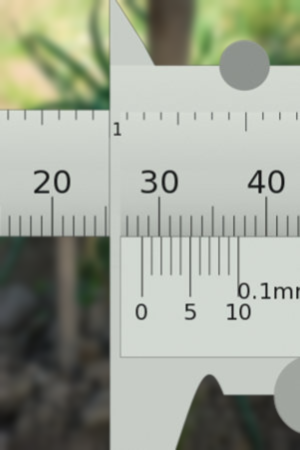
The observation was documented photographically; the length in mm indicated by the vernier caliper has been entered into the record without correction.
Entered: 28.4 mm
